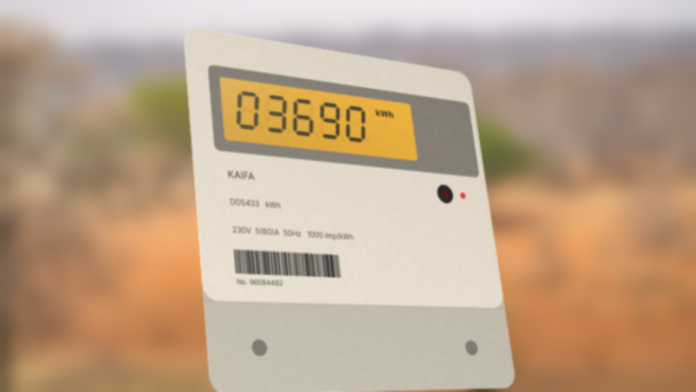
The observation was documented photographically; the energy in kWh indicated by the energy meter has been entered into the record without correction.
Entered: 3690 kWh
